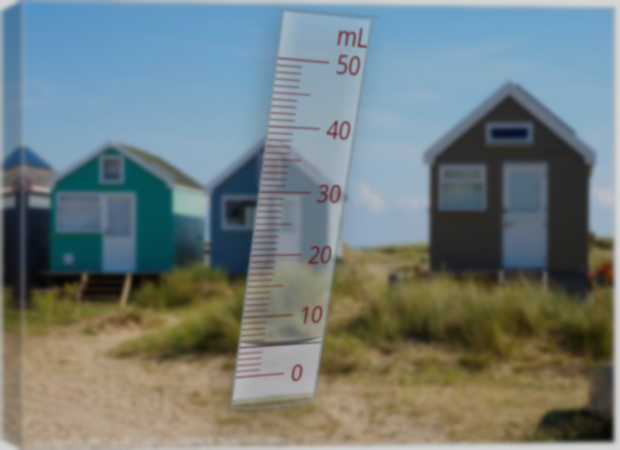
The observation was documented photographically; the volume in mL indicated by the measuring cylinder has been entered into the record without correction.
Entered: 5 mL
